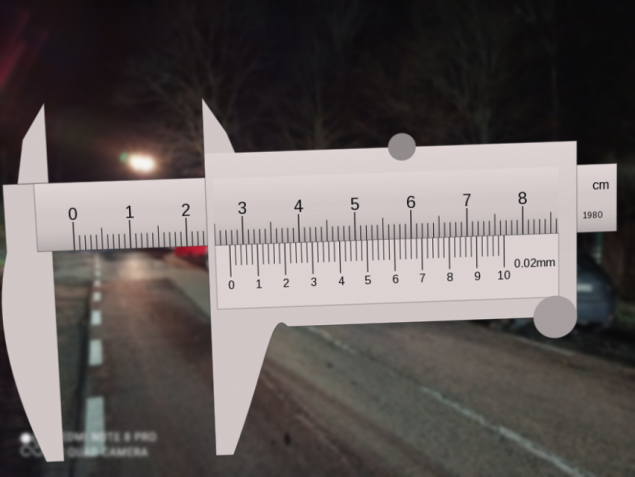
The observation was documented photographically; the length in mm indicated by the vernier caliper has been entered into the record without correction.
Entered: 27.6 mm
